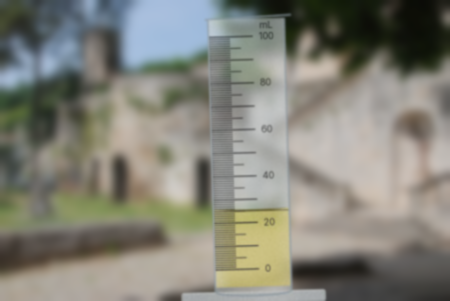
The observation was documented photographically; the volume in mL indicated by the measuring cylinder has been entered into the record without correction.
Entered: 25 mL
